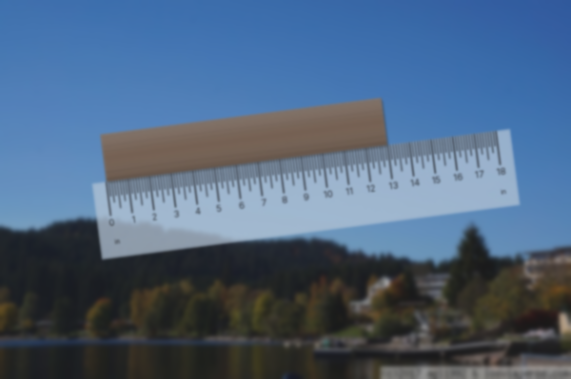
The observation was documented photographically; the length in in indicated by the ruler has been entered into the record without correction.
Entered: 13 in
